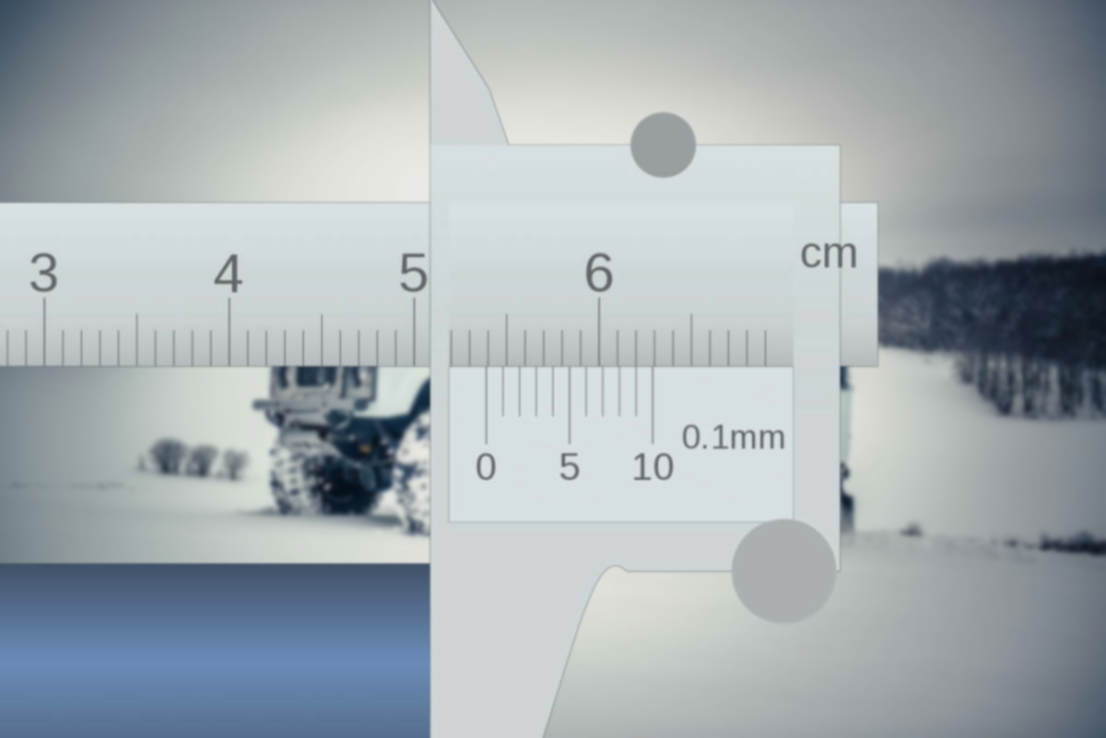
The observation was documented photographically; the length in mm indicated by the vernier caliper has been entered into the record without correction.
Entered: 53.9 mm
